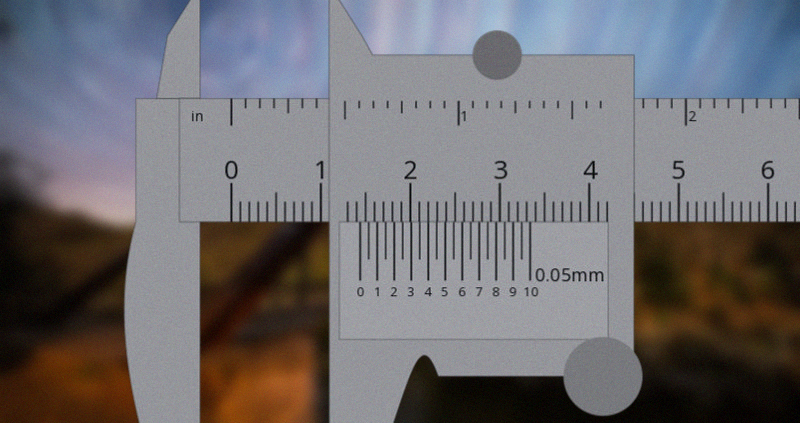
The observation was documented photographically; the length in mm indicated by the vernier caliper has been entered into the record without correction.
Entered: 14.4 mm
